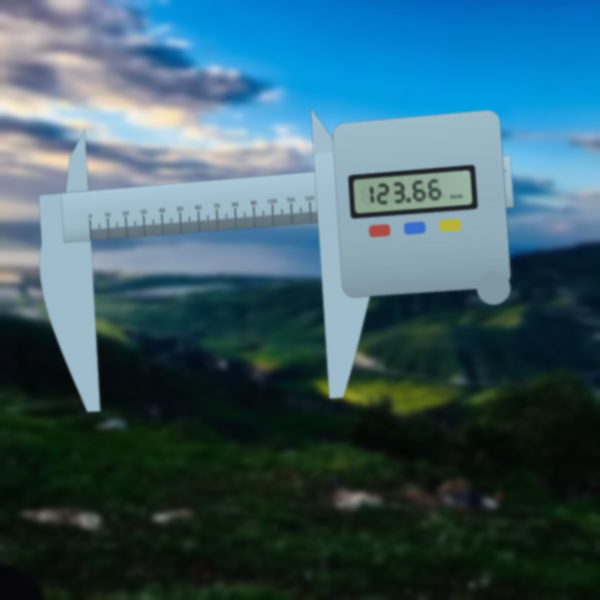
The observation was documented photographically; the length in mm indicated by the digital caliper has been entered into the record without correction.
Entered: 123.66 mm
